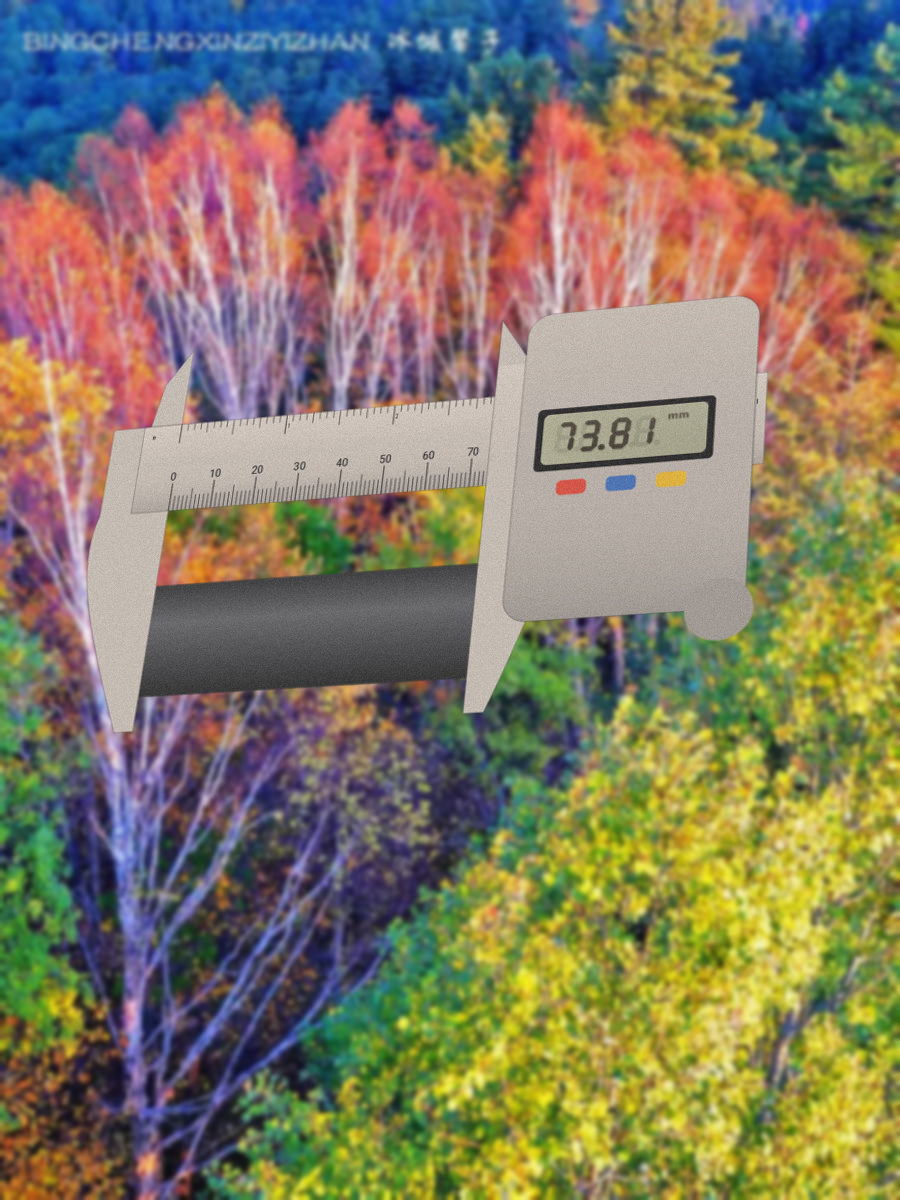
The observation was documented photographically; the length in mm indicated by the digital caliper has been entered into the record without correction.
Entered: 73.81 mm
